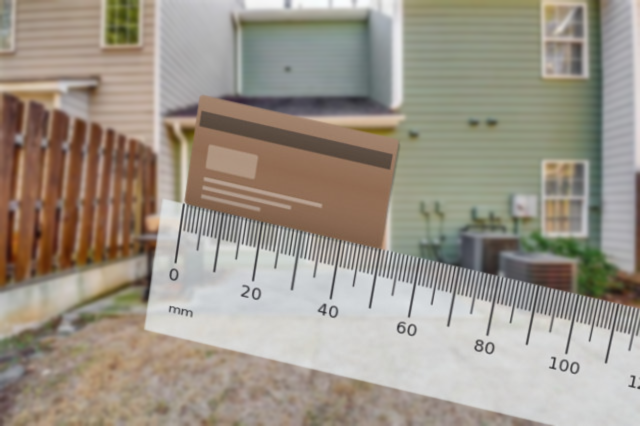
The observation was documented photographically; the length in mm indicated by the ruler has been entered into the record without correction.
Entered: 50 mm
